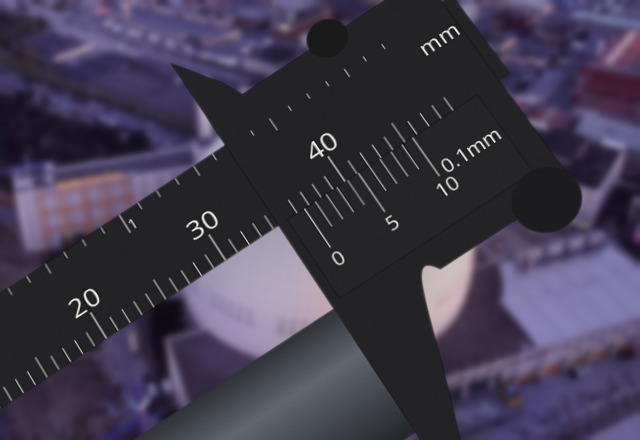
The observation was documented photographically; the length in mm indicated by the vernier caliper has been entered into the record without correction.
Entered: 36.6 mm
